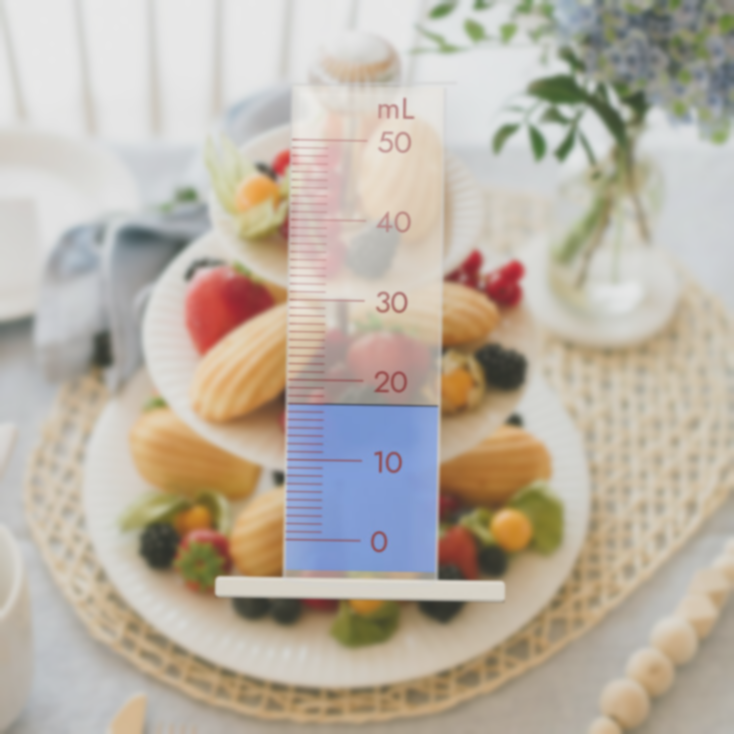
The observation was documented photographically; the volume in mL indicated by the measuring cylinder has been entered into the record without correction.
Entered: 17 mL
